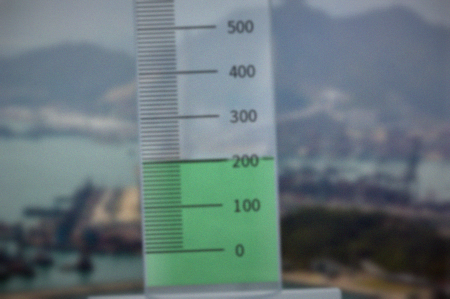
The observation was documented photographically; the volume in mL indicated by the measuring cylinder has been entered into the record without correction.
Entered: 200 mL
